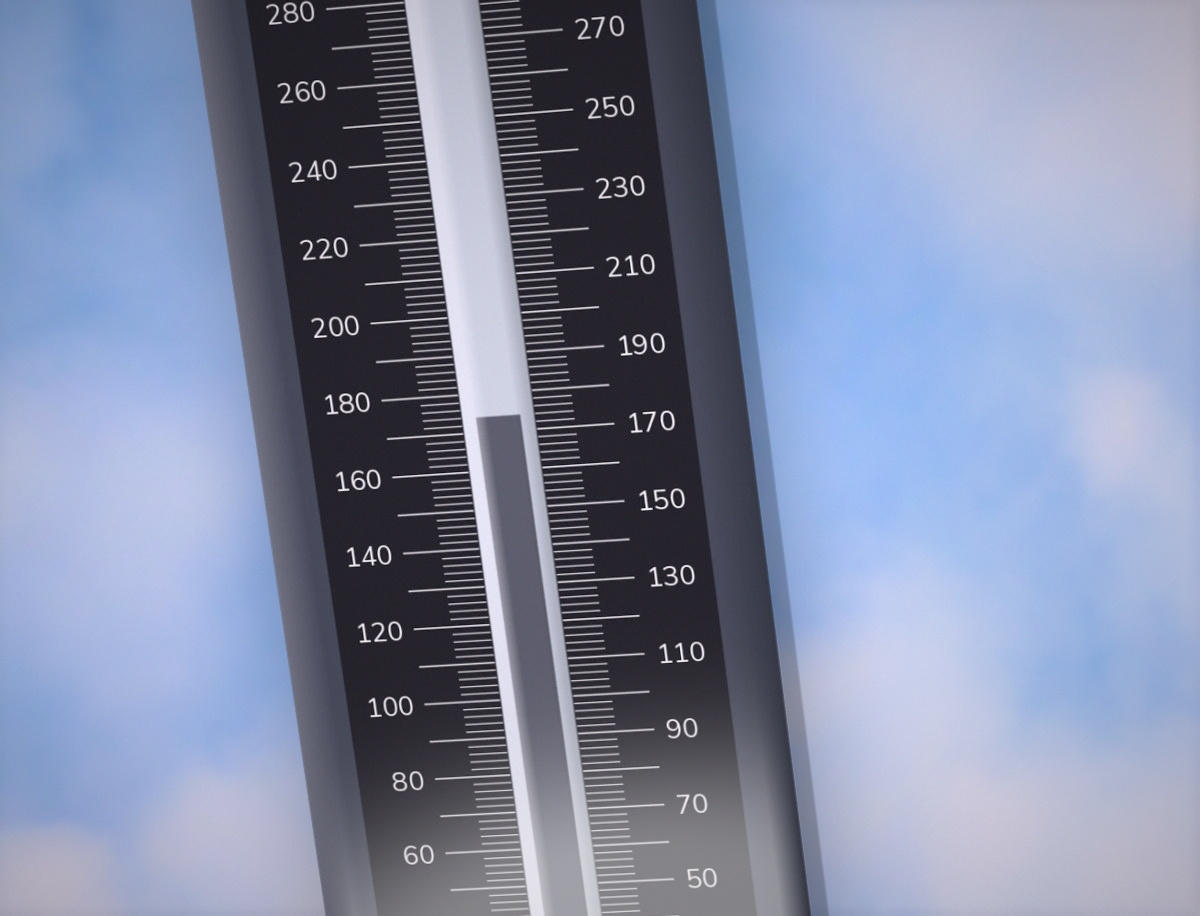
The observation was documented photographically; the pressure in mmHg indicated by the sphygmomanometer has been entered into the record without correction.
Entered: 174 mmHg
